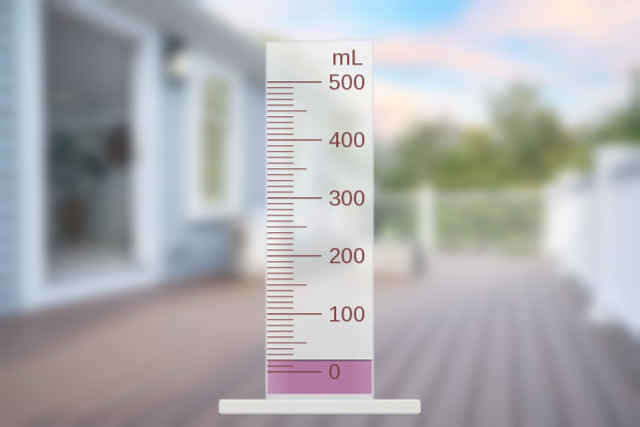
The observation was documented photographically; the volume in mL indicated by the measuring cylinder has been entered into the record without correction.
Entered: 20 mL
